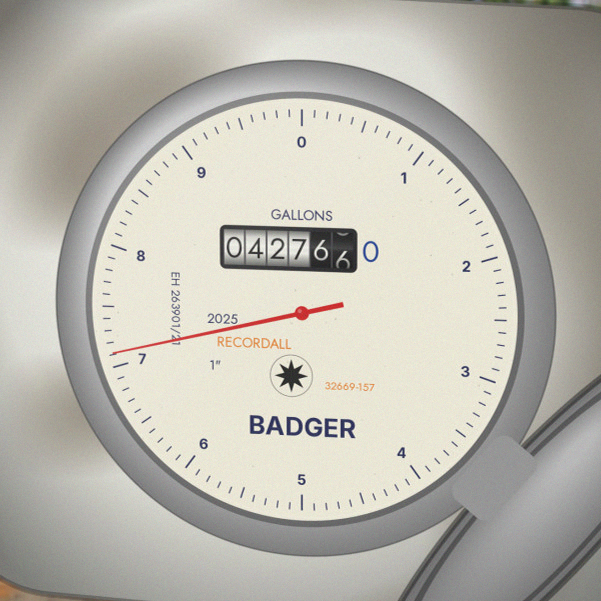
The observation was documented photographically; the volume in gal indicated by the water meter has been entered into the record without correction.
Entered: 427657.1 gal
